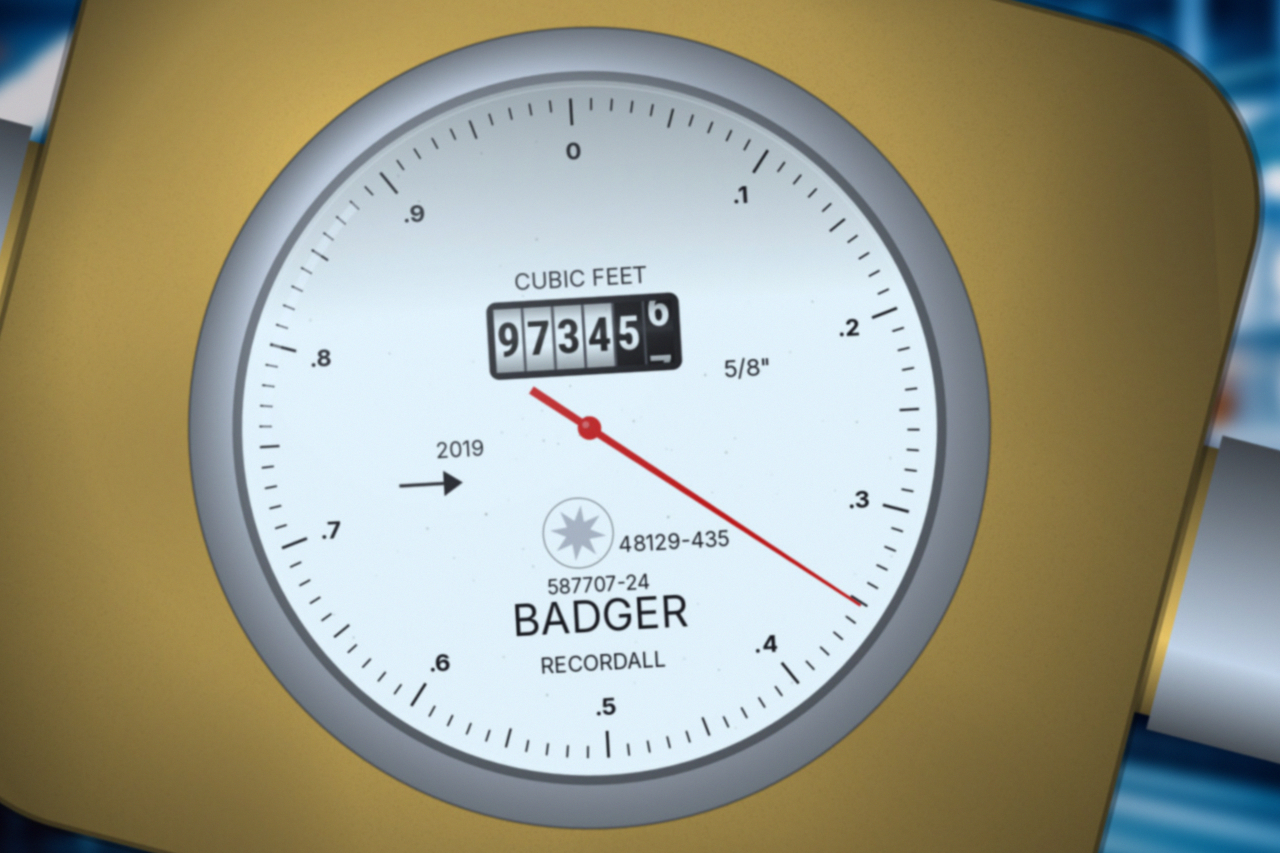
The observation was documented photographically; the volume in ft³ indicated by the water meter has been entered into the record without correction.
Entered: 973456.35 ft³
